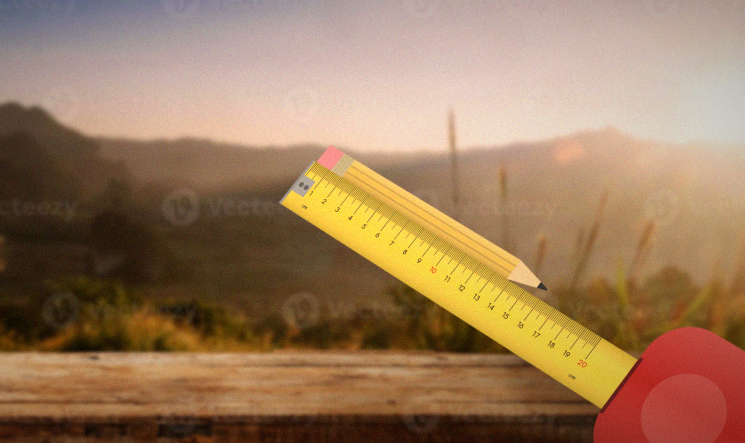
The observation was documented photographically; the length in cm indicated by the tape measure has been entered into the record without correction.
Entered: 16 cm
